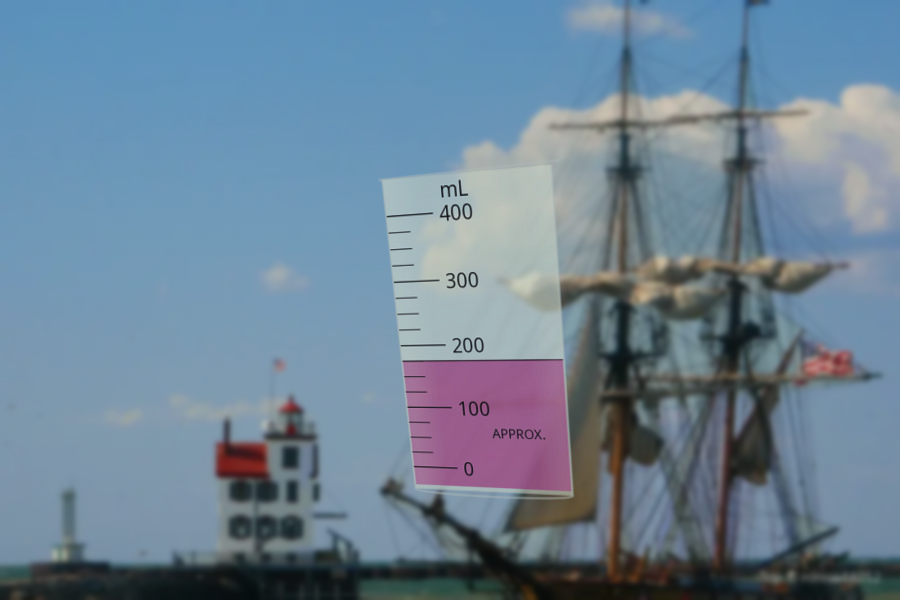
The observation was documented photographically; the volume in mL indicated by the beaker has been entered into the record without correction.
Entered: 175 mL
